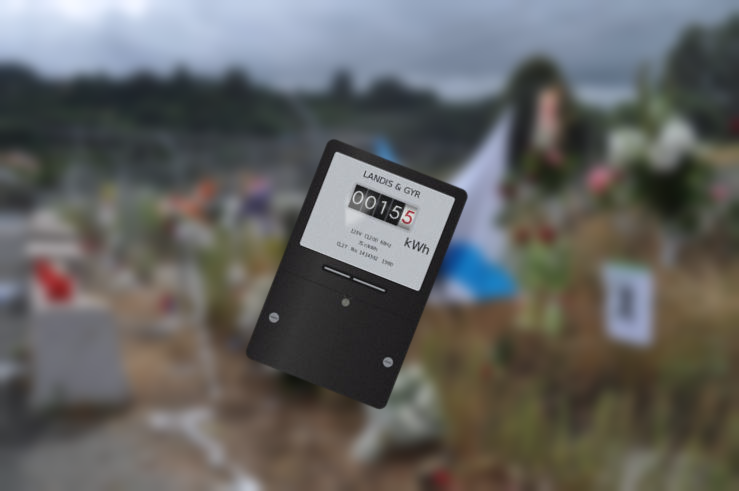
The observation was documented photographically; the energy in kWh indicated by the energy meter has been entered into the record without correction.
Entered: 15.5 kWh
